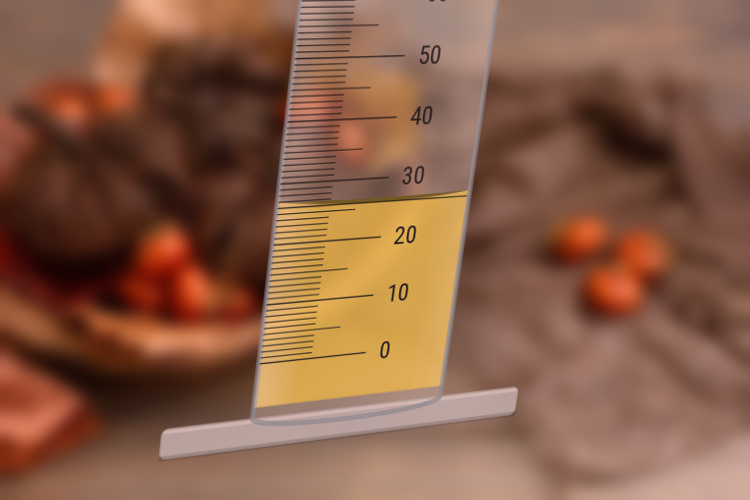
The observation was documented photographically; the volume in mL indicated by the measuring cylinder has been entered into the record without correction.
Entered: 26 mL
